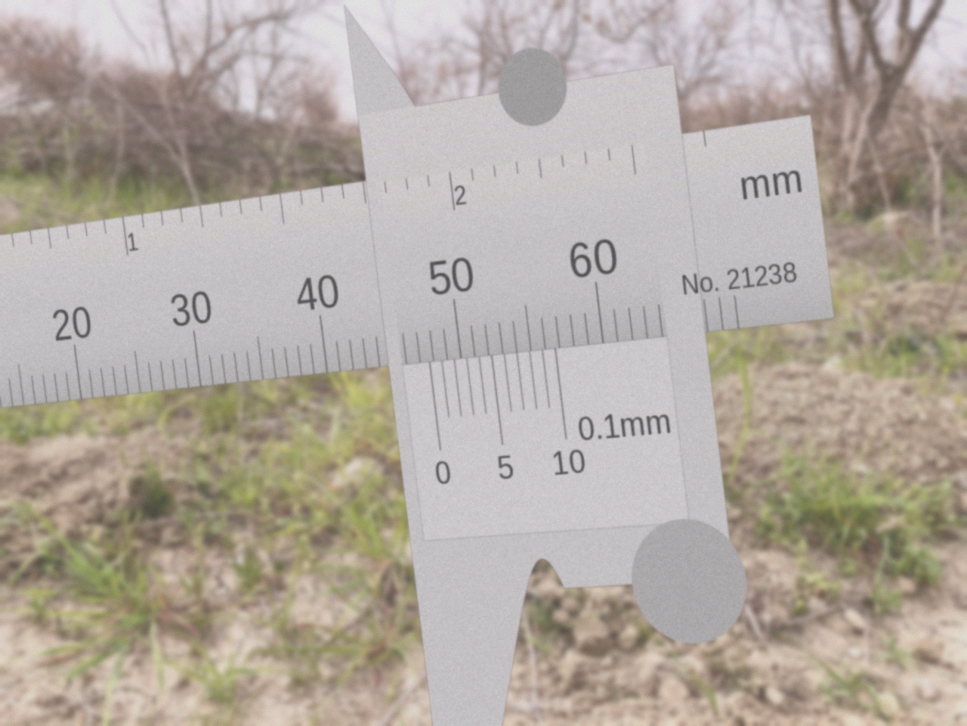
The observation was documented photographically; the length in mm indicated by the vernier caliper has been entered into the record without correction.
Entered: 47.7 mm
